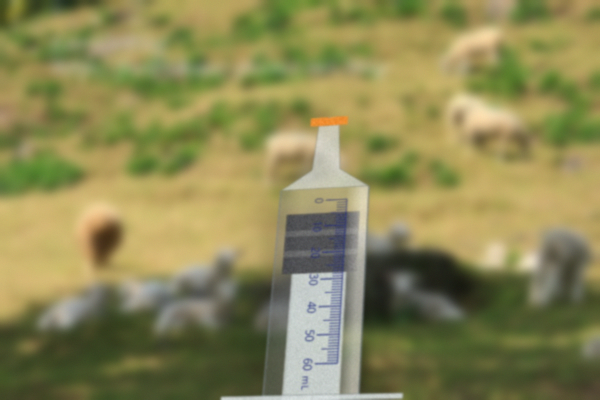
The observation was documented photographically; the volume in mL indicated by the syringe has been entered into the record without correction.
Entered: 5 mL
